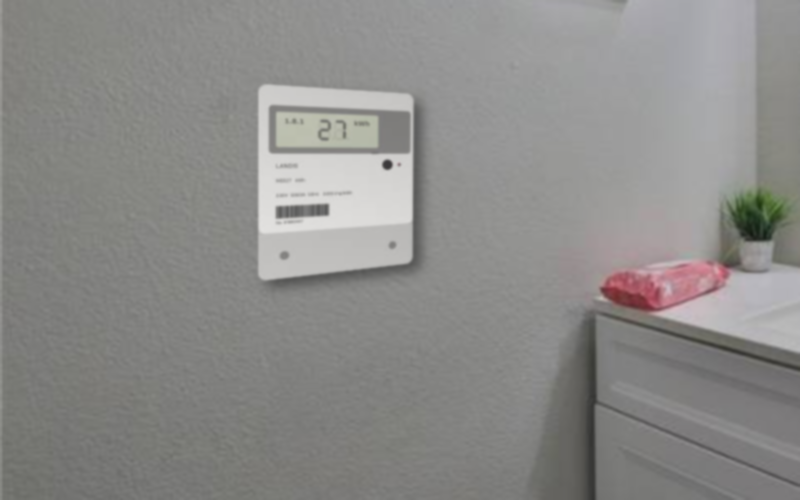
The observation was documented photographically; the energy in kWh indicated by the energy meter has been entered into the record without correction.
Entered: 27 kWh
